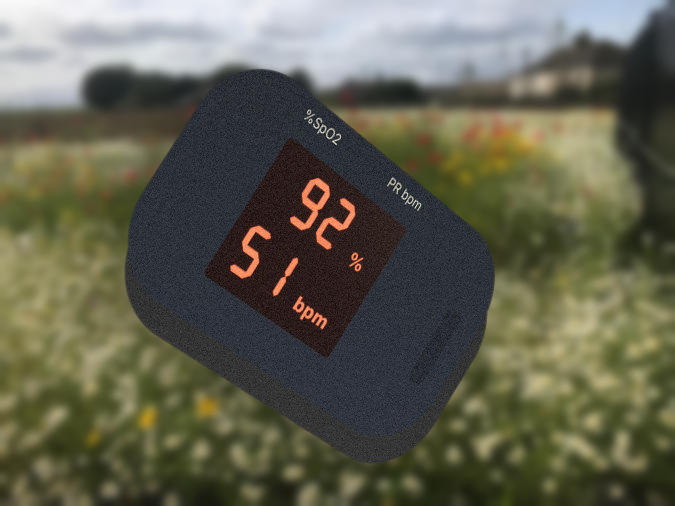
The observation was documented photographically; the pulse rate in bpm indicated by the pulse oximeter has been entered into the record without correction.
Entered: 51 bpm
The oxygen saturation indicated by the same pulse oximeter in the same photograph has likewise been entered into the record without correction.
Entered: 92 %
